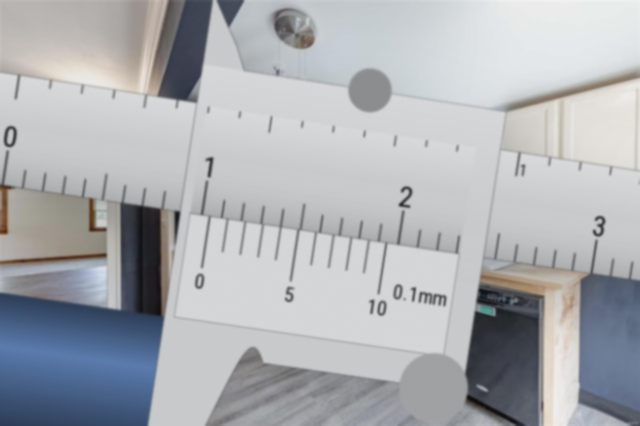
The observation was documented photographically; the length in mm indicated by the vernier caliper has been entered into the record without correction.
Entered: 10.4 mm
